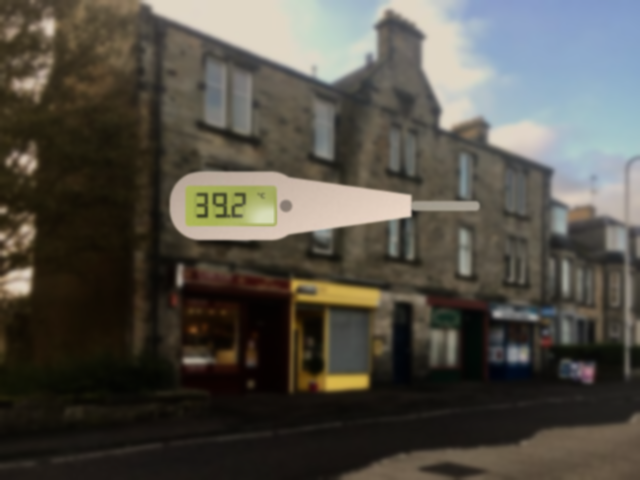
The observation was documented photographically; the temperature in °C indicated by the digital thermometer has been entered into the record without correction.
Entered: 39.2 °C
